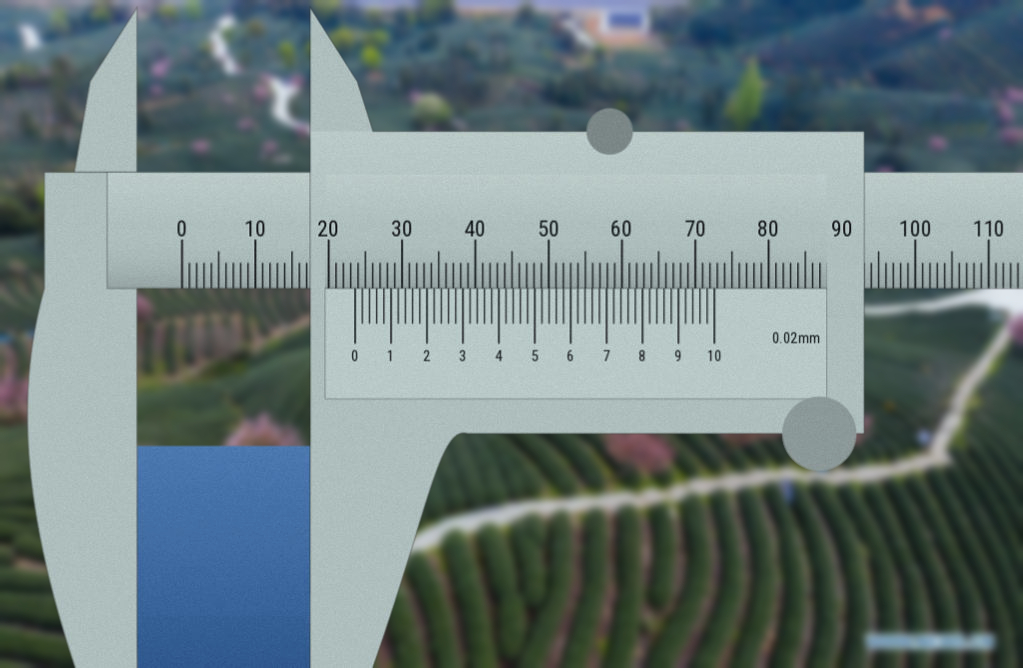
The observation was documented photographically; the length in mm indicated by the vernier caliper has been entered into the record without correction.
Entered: 23.6 mm
